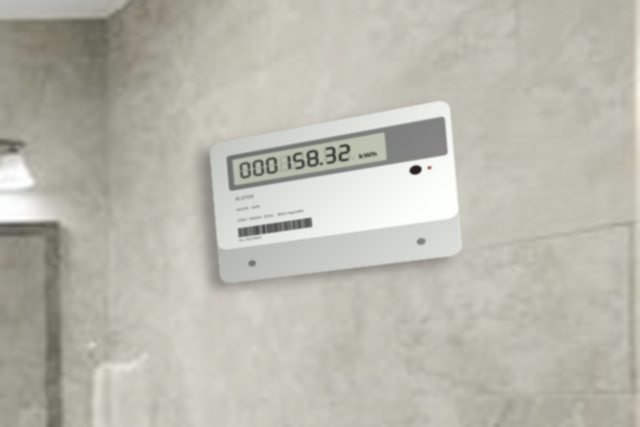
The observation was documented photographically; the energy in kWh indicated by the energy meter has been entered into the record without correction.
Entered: 158.32 kWh
